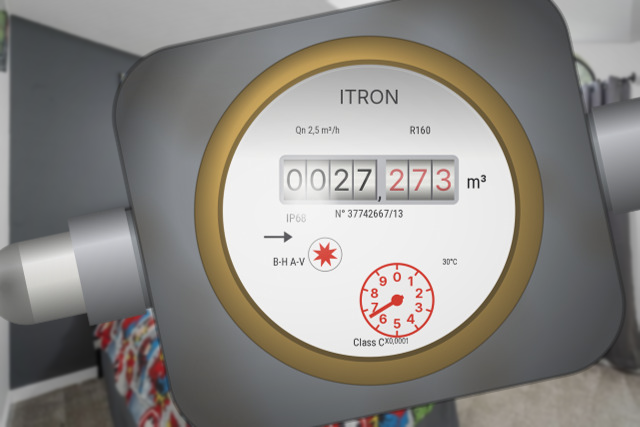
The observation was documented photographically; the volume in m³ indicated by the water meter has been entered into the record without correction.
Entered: 27.2736 m³
